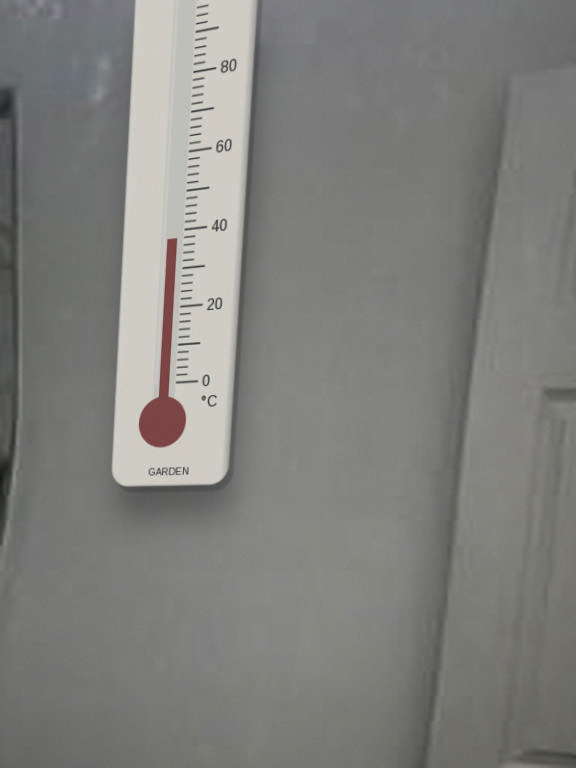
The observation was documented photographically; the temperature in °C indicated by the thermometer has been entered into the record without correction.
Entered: 38 °C
